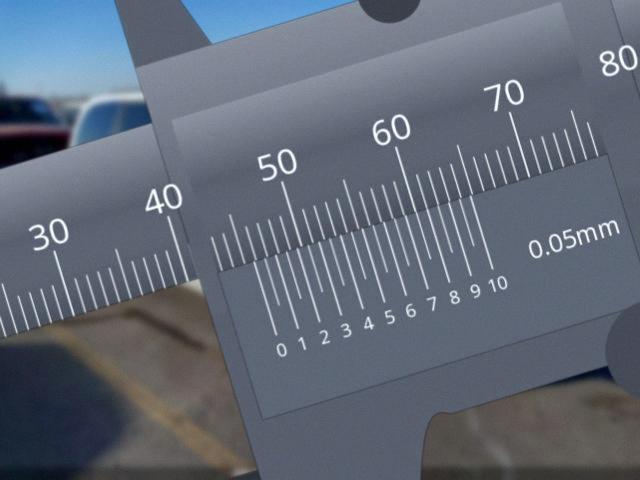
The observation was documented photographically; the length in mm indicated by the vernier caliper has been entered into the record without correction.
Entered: 45.8 mm
